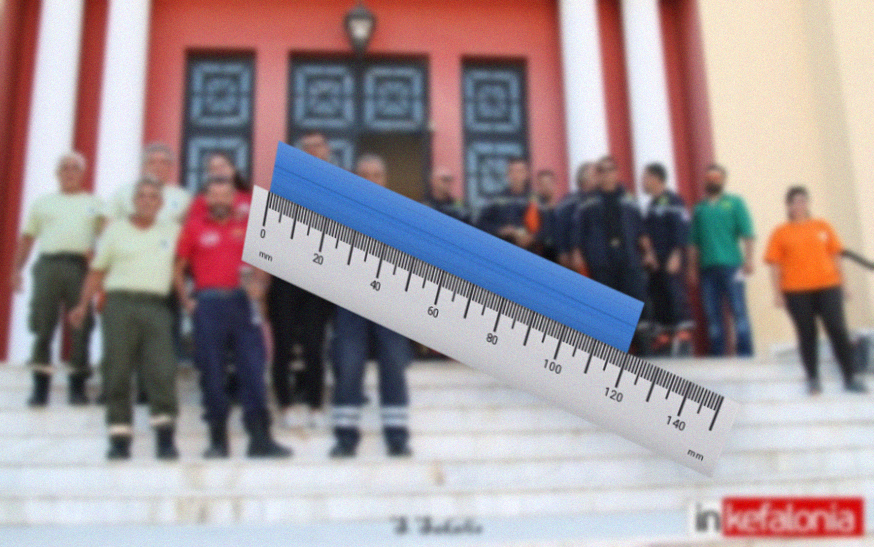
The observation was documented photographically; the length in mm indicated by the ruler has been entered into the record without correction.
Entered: 120 mm
